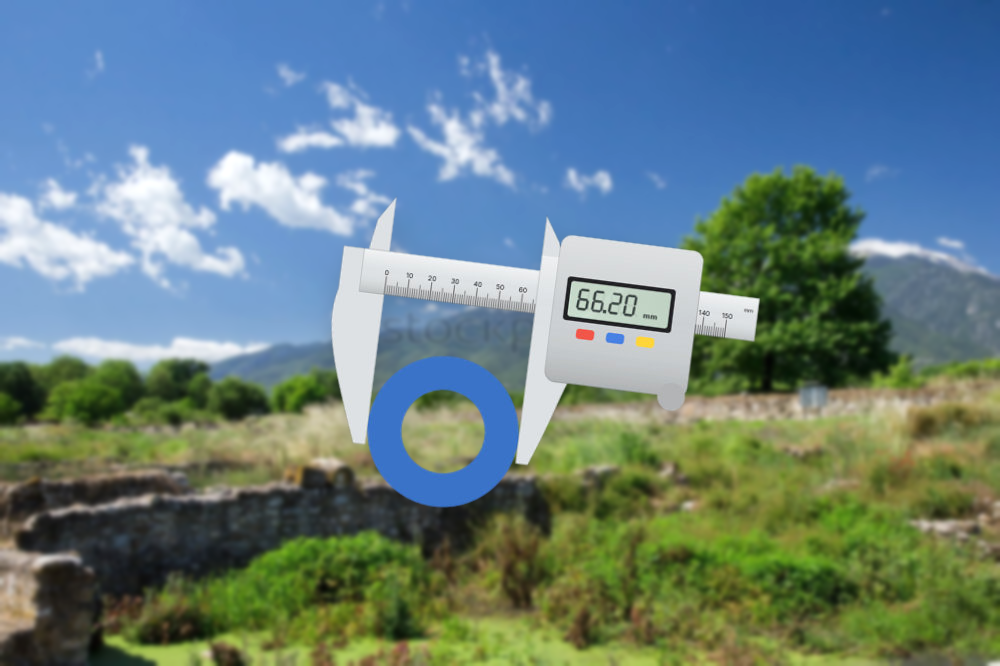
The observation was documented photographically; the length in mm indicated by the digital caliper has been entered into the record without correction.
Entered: 66.20 mm
